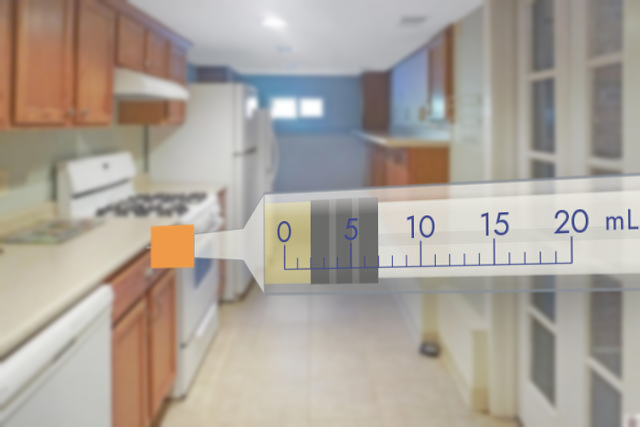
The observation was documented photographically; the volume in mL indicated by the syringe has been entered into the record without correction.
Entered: 2 mL
